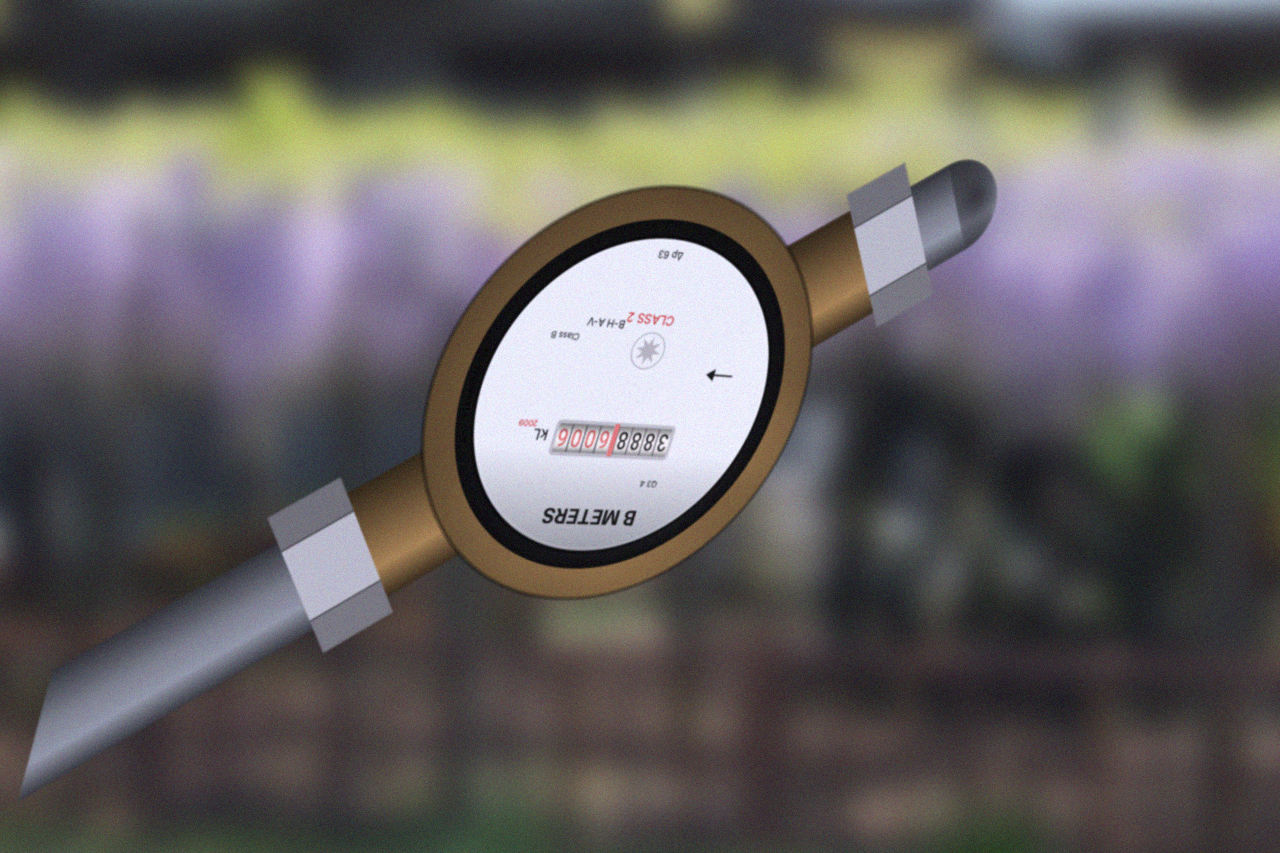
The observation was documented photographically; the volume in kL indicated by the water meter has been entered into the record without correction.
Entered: 3888.6006 kL
